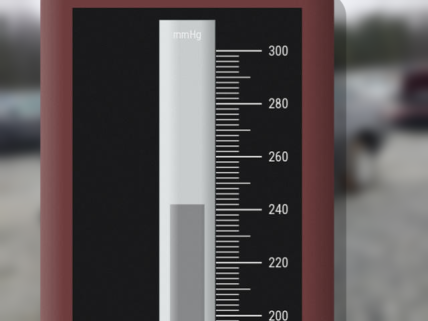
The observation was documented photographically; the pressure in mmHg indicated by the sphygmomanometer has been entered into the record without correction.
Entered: 242 mmHg
